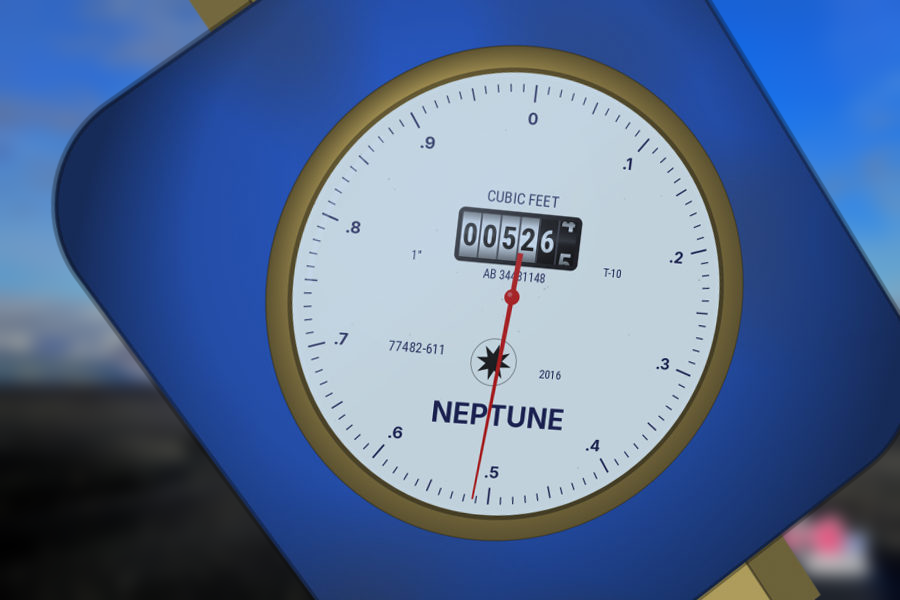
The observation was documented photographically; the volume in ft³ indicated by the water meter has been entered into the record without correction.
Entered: 5264.51 ft³
